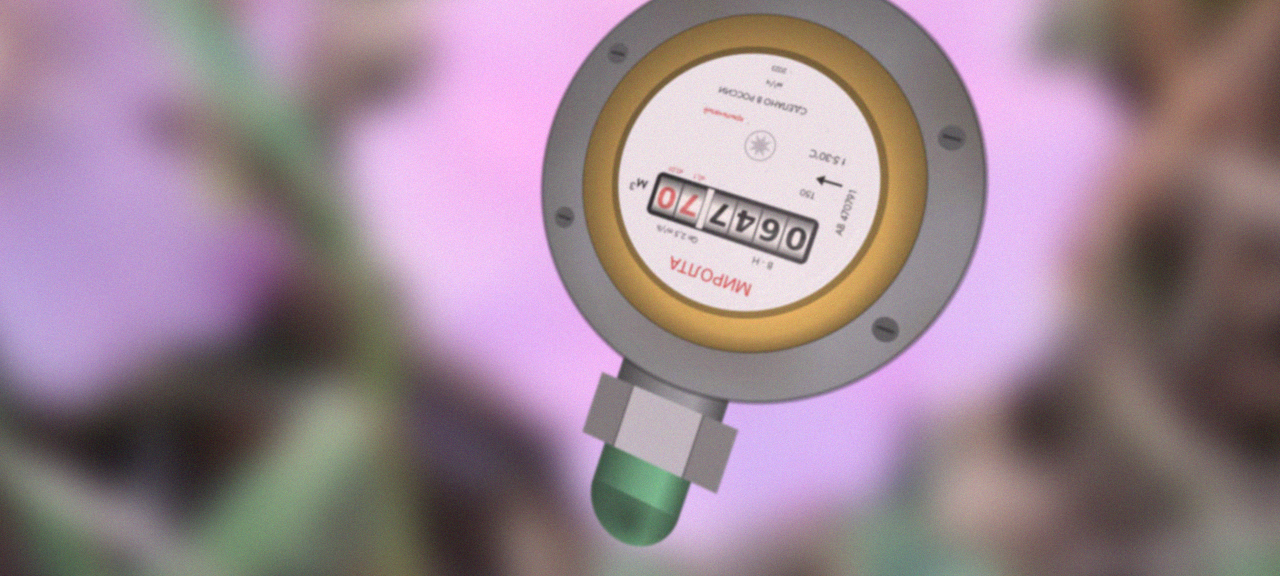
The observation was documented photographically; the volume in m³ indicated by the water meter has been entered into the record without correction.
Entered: 647.70 m³
